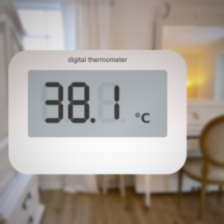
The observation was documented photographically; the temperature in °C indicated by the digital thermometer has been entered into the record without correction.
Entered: 38.1 °C
